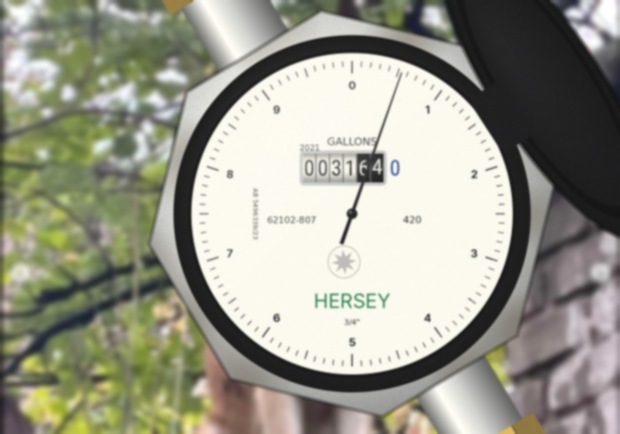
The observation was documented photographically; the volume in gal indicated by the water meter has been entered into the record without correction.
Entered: 31640.5 gal
